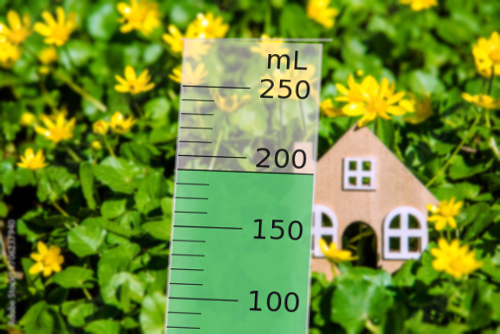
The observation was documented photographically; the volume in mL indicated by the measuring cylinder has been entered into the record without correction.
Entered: 190 mL
